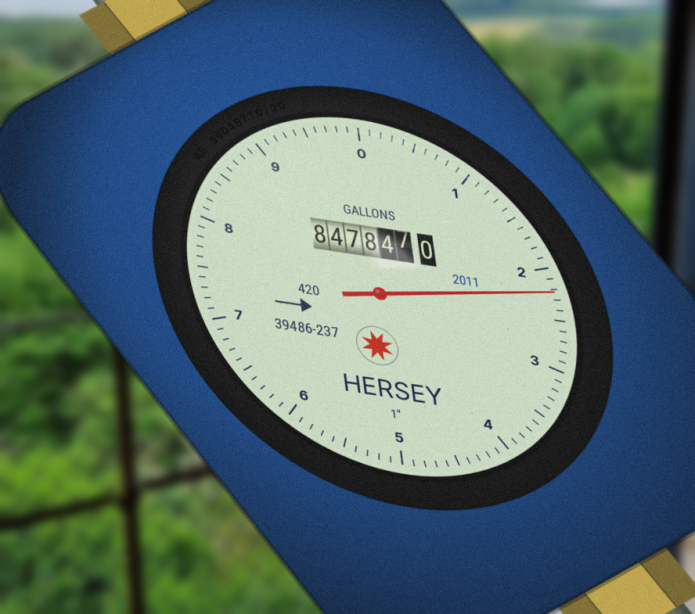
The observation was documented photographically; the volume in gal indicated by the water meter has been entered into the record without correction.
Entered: 8478472.2 gal
